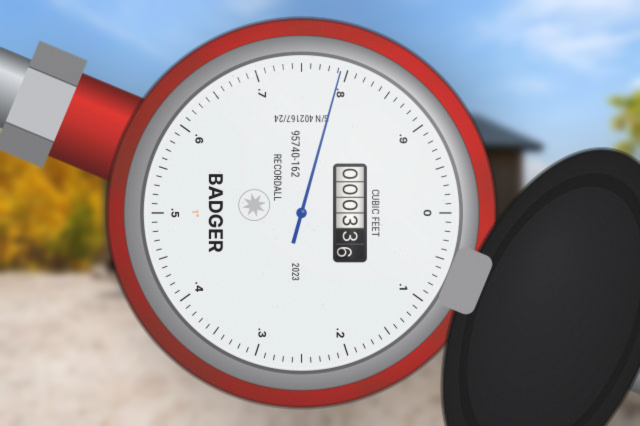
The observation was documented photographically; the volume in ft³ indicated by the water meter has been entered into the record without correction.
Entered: 335.79 ft³
